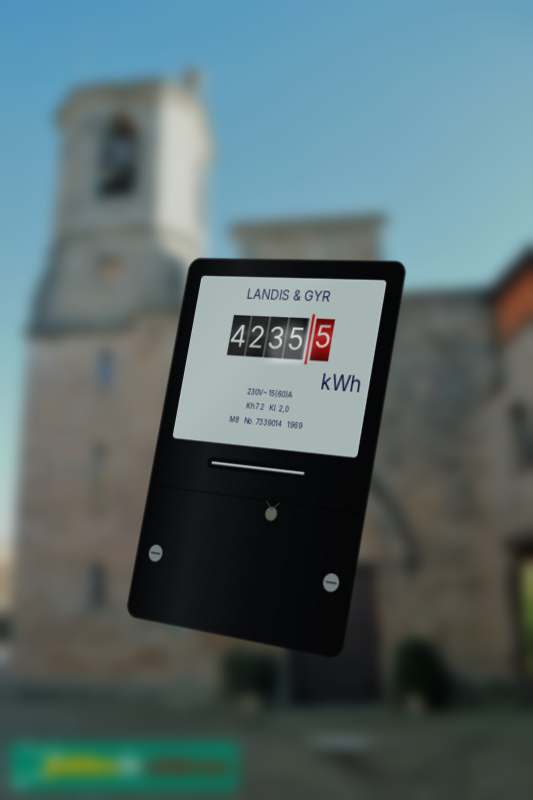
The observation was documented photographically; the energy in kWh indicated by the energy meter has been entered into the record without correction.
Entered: 4235.5 kWh
